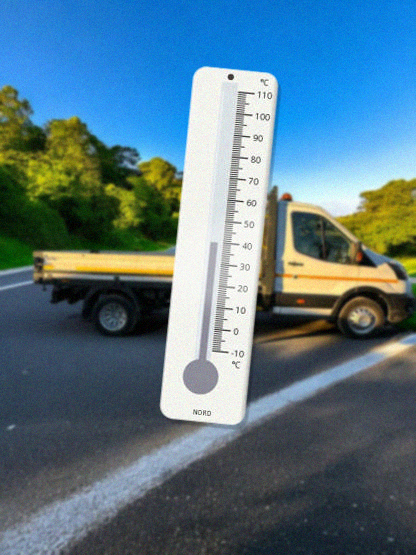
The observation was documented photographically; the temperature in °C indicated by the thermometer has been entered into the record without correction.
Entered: 40 °C
